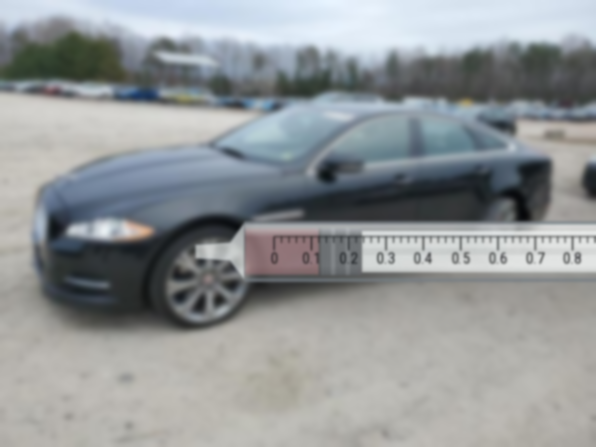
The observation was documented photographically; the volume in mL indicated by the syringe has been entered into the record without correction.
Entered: 0.12 mL
